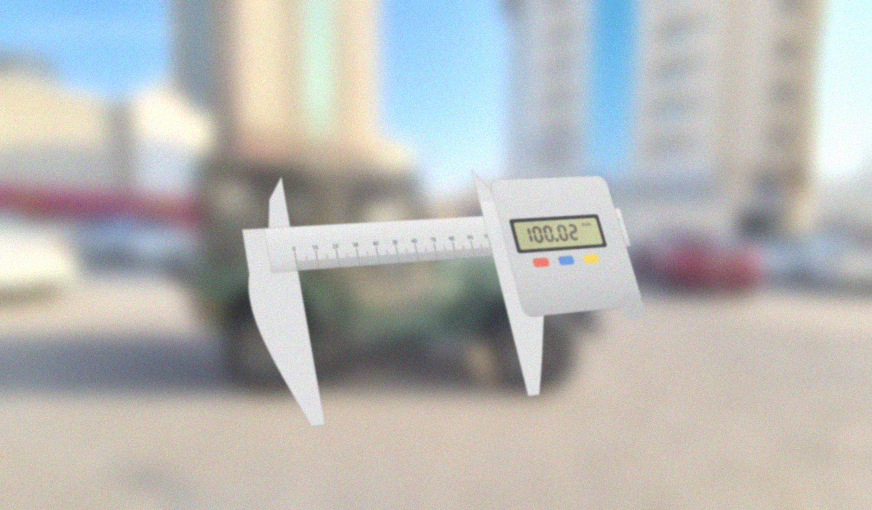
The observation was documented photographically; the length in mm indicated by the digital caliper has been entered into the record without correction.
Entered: 100.02 mm
